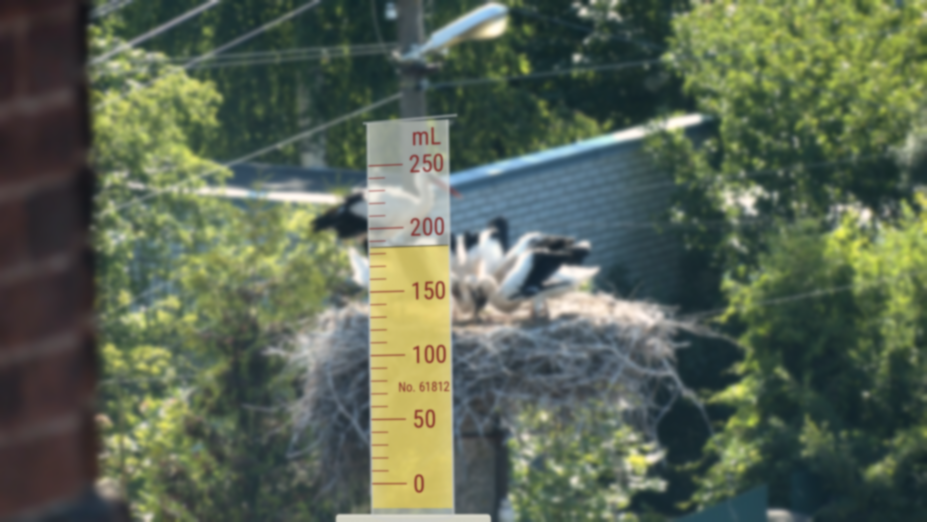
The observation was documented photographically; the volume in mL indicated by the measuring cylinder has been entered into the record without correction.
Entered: 185 mL
